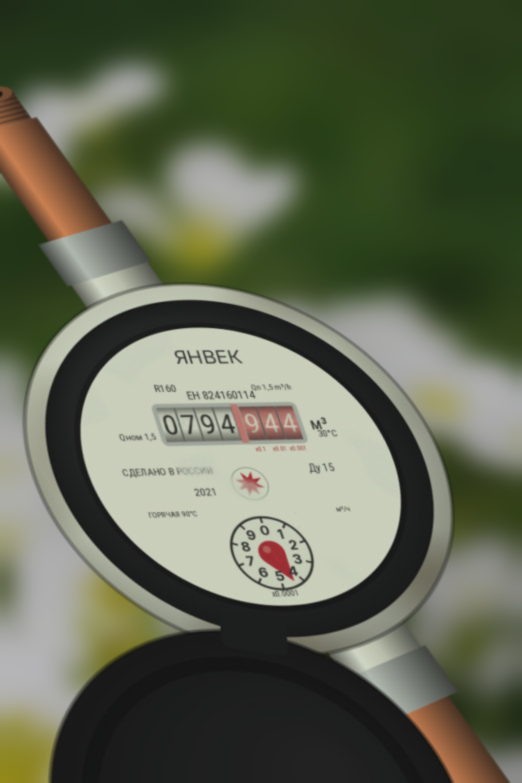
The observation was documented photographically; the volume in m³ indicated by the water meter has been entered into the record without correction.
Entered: 794.9444 m³
